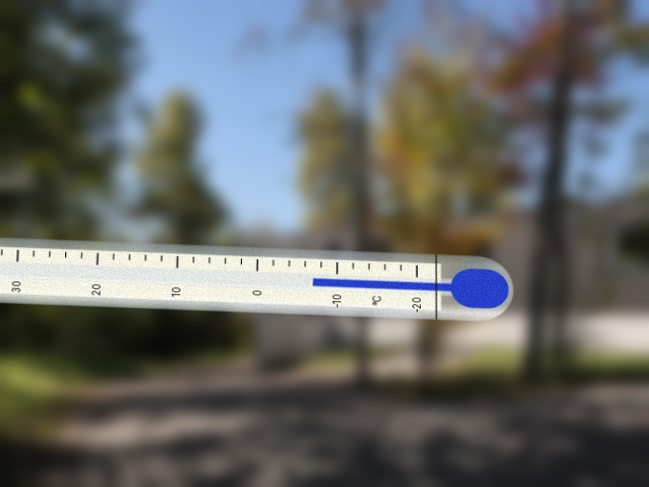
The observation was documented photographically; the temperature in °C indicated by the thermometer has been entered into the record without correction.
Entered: -7 °C
